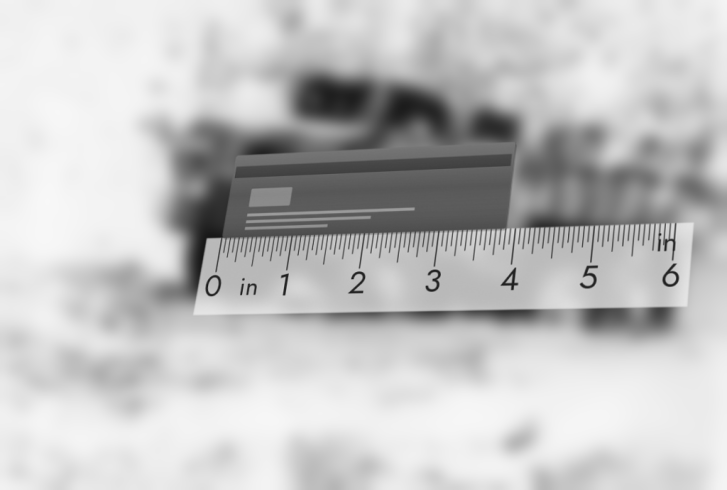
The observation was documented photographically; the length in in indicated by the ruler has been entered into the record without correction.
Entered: 3.875 in
